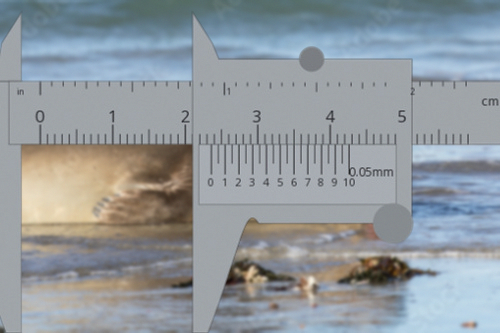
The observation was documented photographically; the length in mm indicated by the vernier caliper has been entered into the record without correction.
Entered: 23.6 mm
